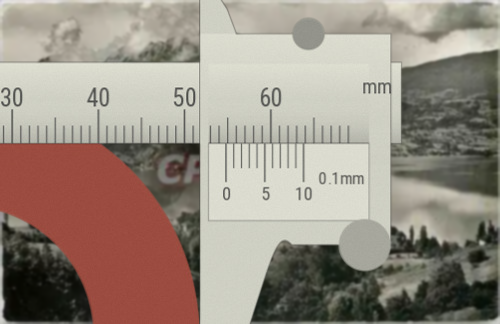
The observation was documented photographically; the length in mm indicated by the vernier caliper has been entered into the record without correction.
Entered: 54.8 mm
